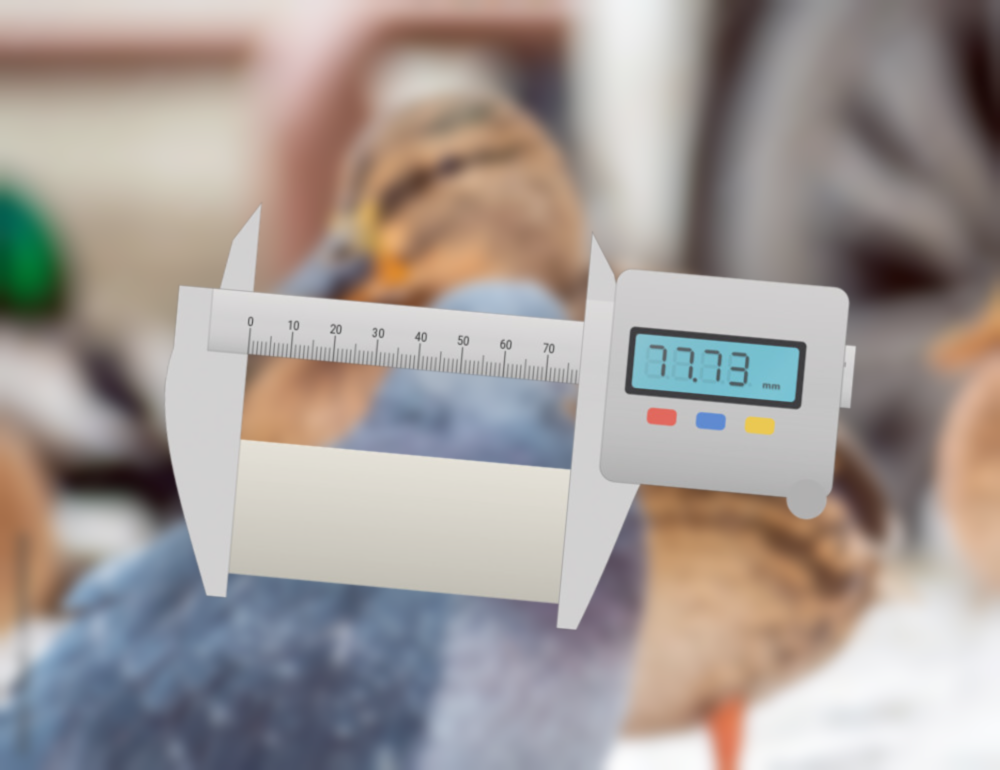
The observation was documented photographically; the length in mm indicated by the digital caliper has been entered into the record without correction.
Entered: 77.73 mm
